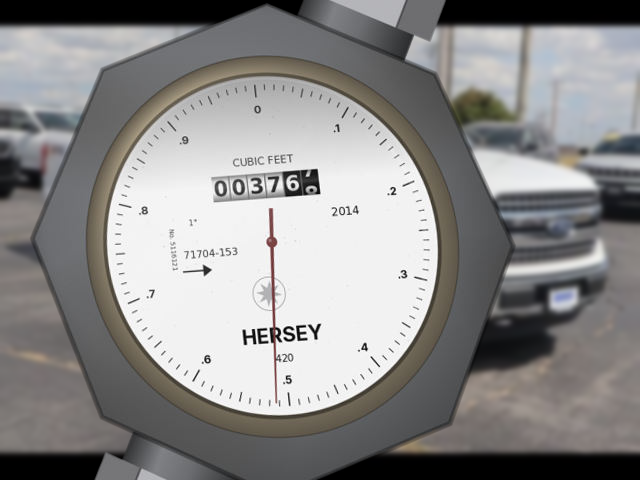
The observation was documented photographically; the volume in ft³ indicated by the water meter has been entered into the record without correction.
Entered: 3767.51 ft³
